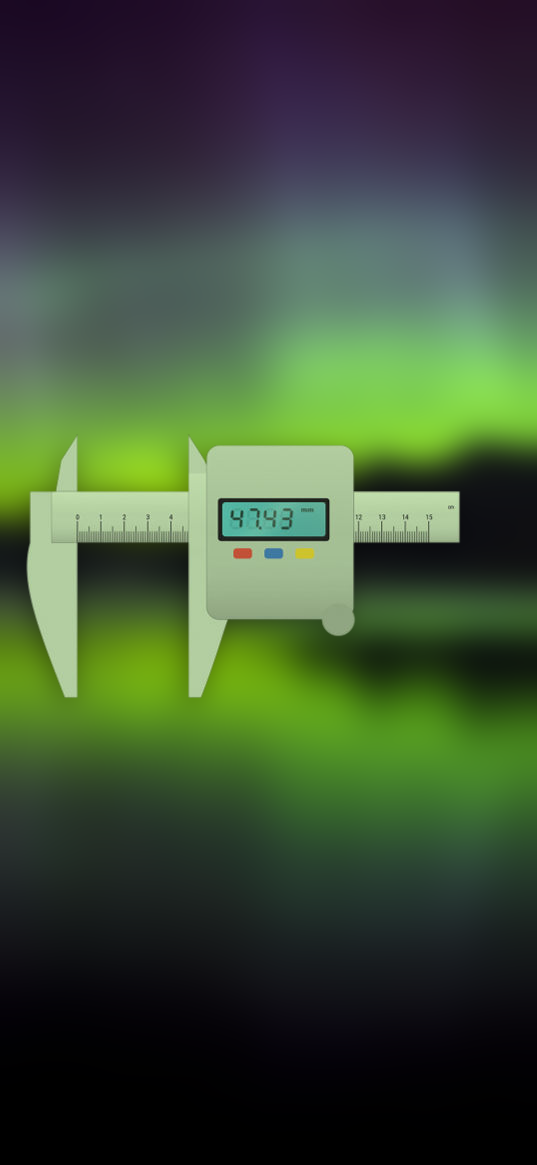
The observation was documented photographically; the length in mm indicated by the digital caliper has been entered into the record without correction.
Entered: 47.43 mm
